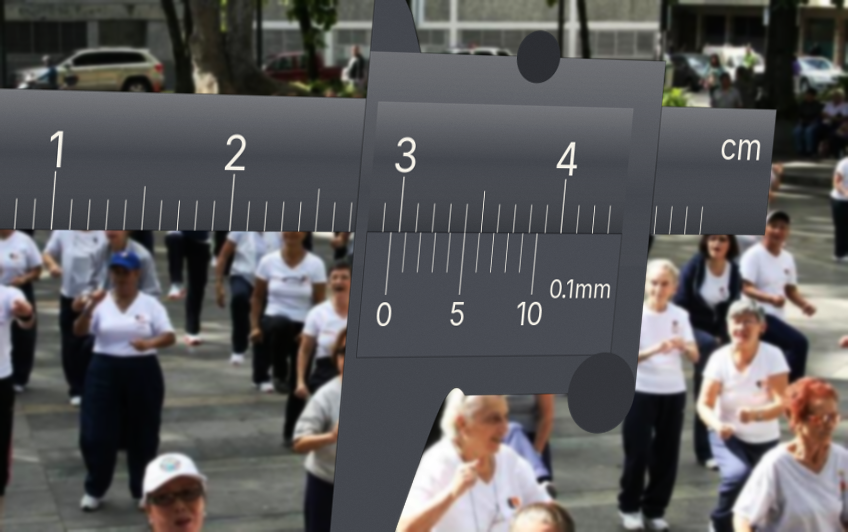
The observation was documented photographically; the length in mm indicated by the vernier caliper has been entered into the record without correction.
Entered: 29.5 mm
